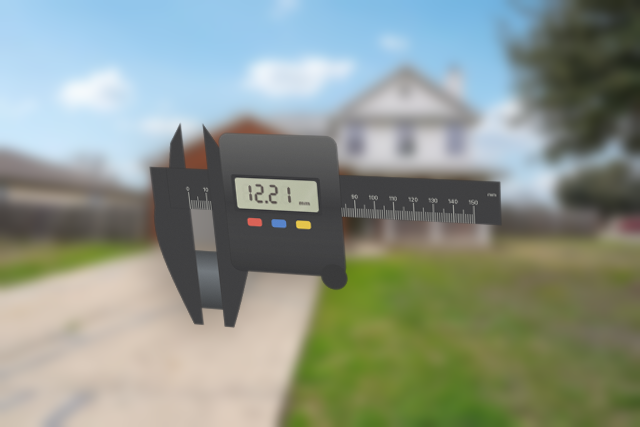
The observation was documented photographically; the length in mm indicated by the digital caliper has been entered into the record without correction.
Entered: 12.21 mm
